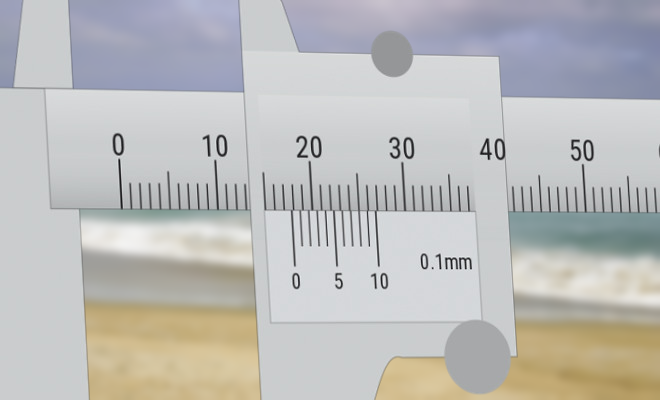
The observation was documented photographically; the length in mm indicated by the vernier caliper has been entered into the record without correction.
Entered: 17.8 mm
